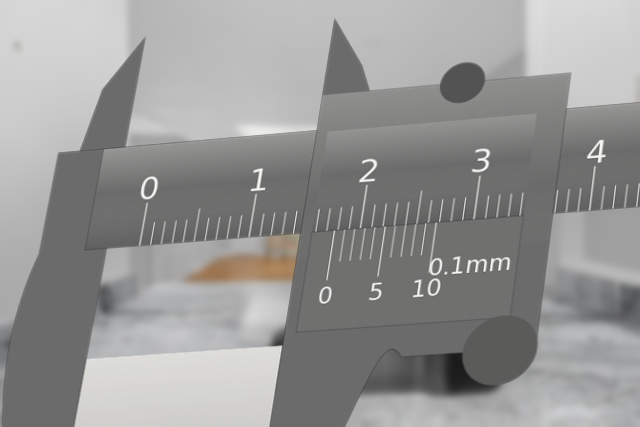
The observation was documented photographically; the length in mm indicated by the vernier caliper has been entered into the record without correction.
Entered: 17.7 mm
